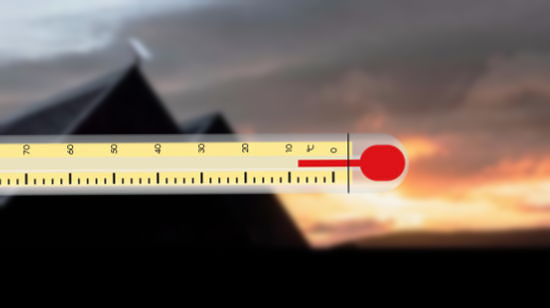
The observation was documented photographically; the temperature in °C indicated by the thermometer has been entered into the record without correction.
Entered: 8 °C
